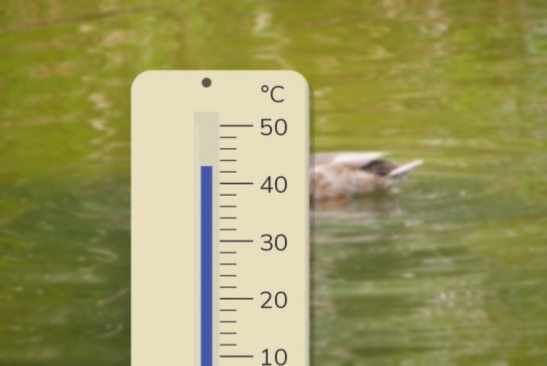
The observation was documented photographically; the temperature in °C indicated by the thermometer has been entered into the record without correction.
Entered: 43 °C
